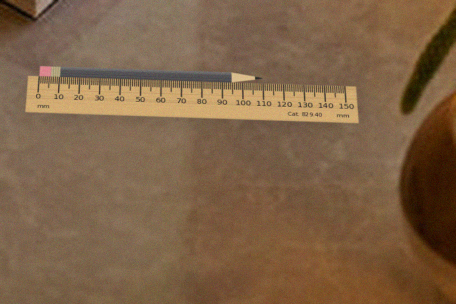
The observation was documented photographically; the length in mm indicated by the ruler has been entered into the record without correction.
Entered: 110 mm
